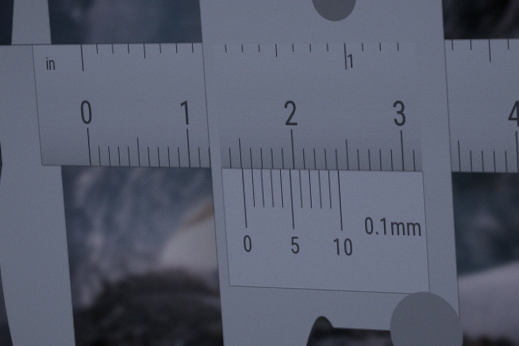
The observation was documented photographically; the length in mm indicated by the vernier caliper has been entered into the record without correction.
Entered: 15.1 mm
